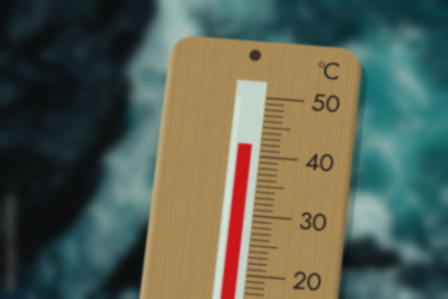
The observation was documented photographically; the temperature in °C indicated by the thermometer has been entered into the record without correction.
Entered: 42 °C
